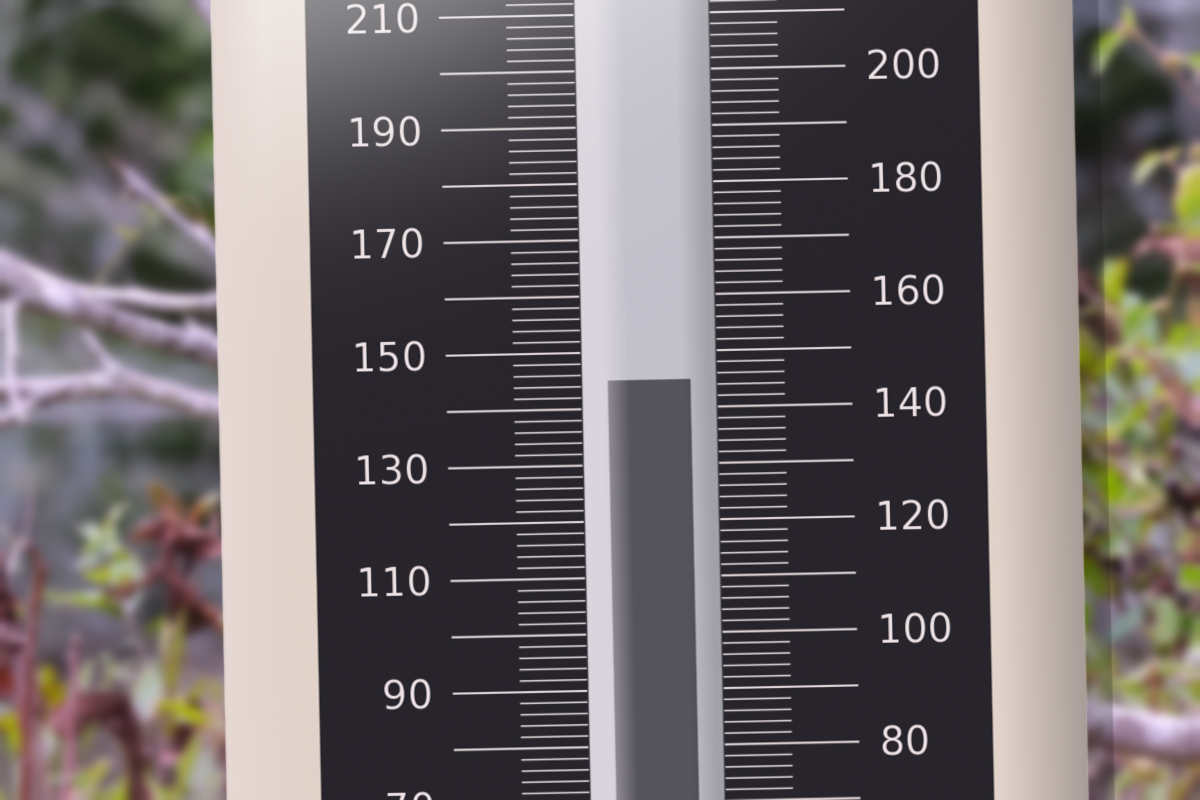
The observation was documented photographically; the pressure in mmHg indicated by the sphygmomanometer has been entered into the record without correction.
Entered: 145 mmHg
